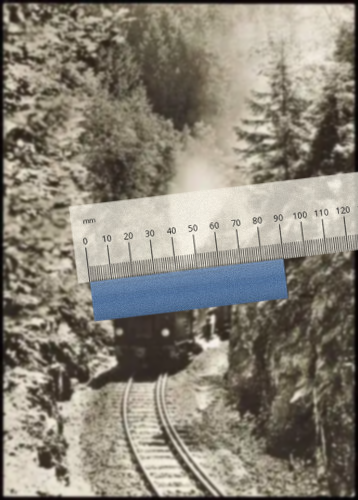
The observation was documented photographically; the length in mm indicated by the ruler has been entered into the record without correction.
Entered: 90 mm
